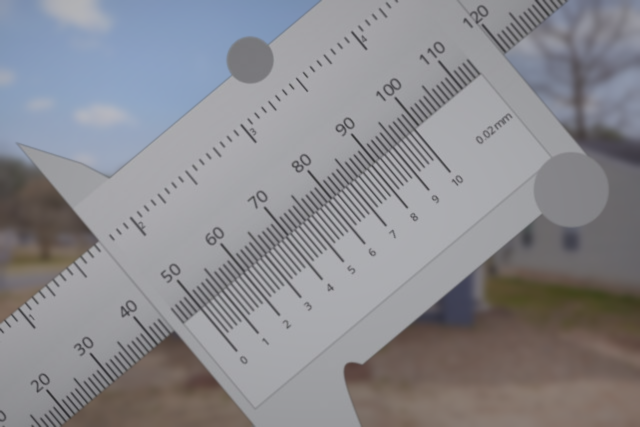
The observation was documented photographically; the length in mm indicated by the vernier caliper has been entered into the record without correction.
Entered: 50.0 mm
